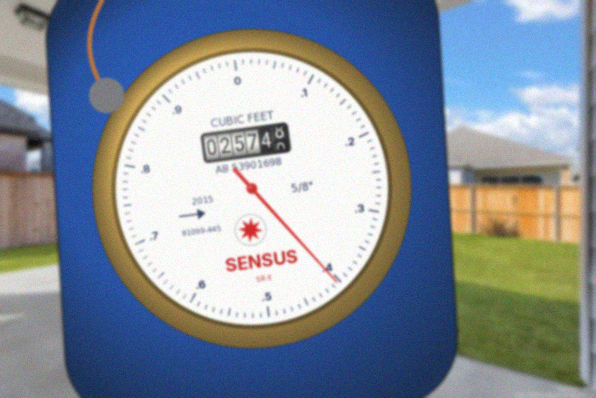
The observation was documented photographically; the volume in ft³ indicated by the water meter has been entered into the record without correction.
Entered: 25748.40 ft³
